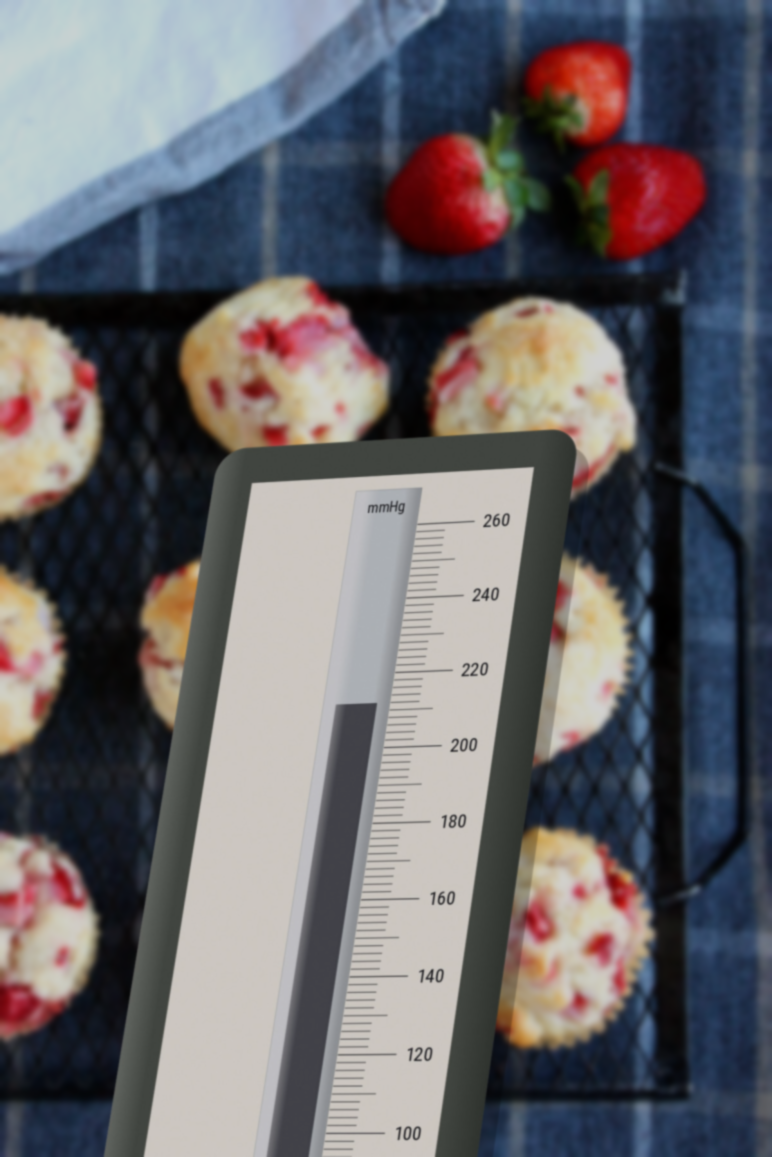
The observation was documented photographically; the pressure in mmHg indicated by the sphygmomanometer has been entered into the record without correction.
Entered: 212 mmHg
